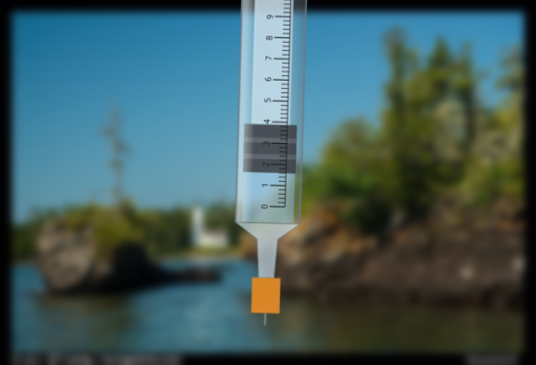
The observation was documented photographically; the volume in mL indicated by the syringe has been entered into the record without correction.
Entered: 1.6 mL
